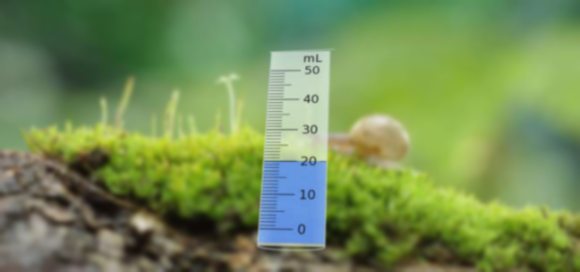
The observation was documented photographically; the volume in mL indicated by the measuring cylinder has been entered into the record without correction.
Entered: 20 mL
